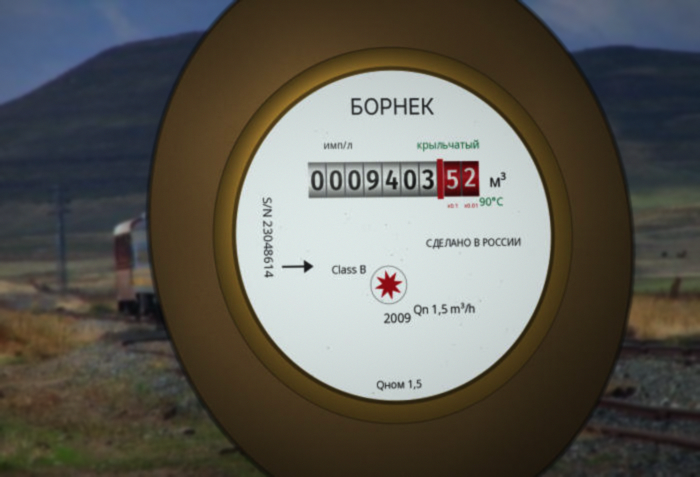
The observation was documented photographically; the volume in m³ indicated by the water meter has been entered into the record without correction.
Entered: 9403.52 m³
